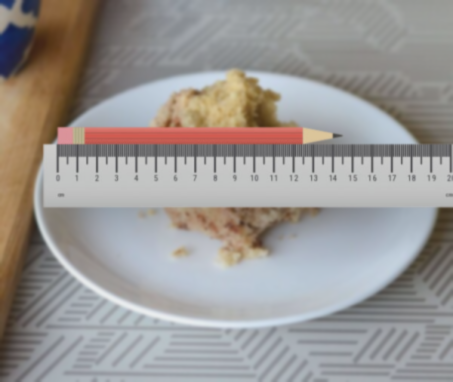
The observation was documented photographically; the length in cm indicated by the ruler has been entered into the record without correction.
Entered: 14.5 cm
